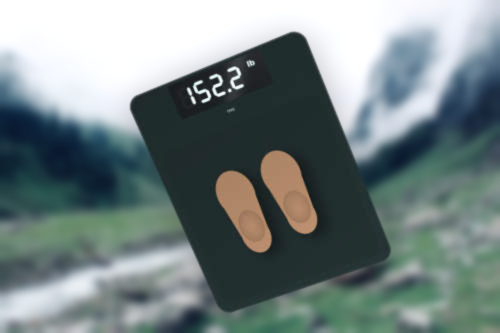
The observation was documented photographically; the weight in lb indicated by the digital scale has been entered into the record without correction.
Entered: 152.2 lb
